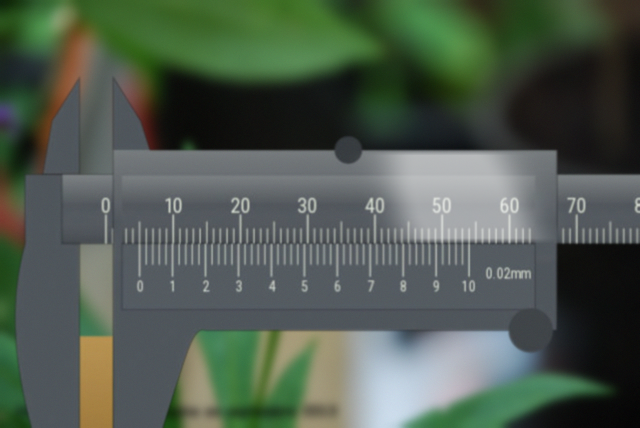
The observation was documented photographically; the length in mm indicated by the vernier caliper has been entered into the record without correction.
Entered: 5.0 mm
